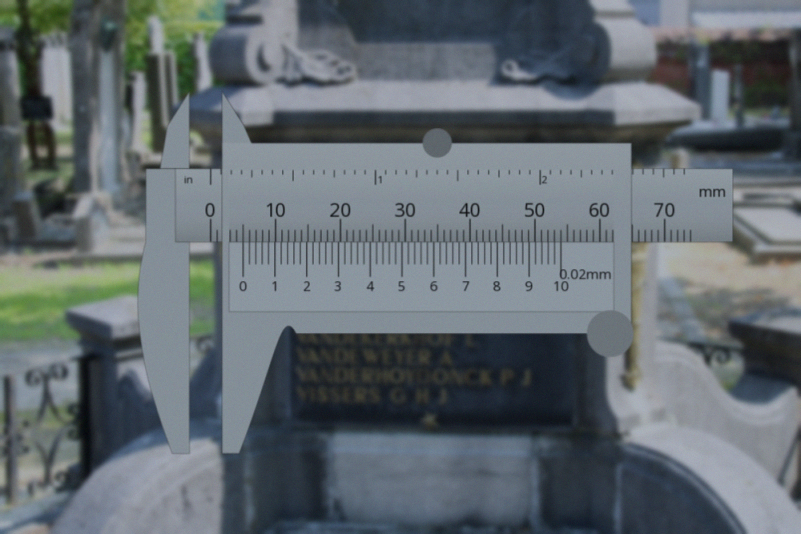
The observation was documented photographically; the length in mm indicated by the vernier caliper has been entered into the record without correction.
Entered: 5.0 mm
